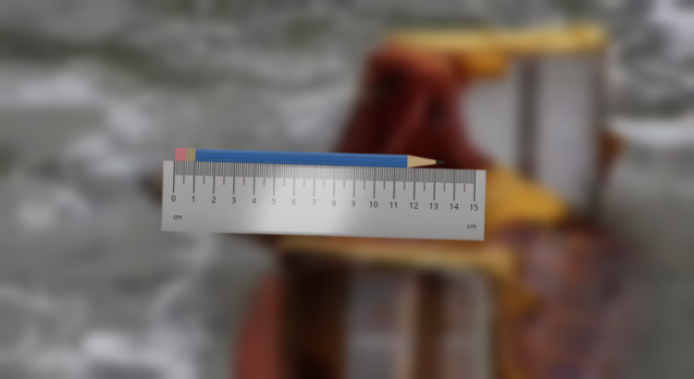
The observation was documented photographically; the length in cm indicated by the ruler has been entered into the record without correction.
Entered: 13.5 cm
